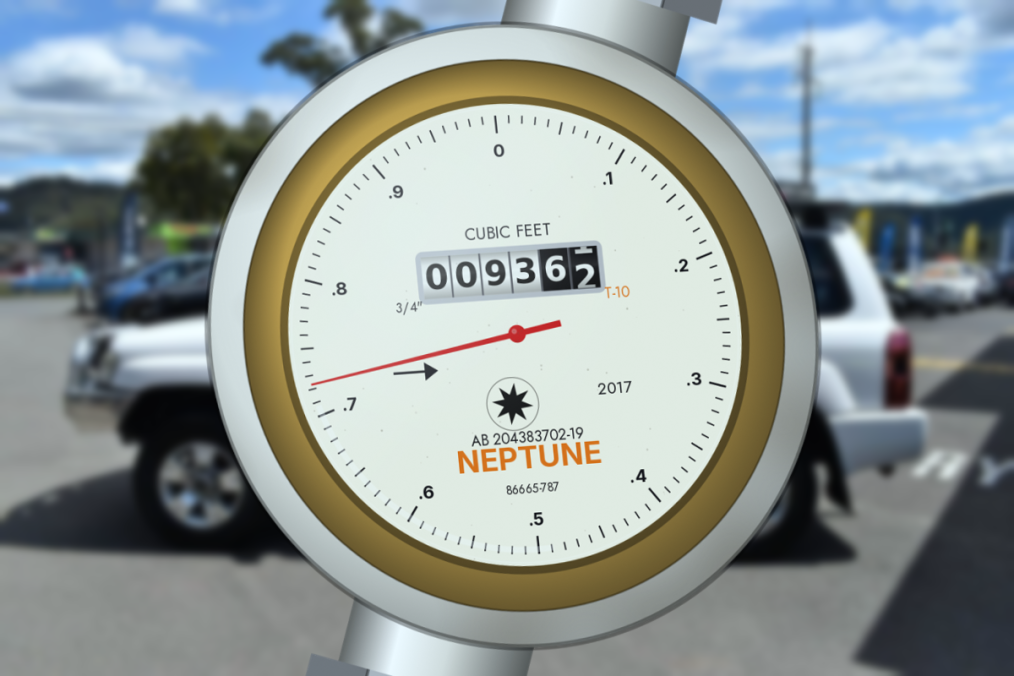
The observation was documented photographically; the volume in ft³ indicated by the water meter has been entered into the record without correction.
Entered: 9361.72 ft³
